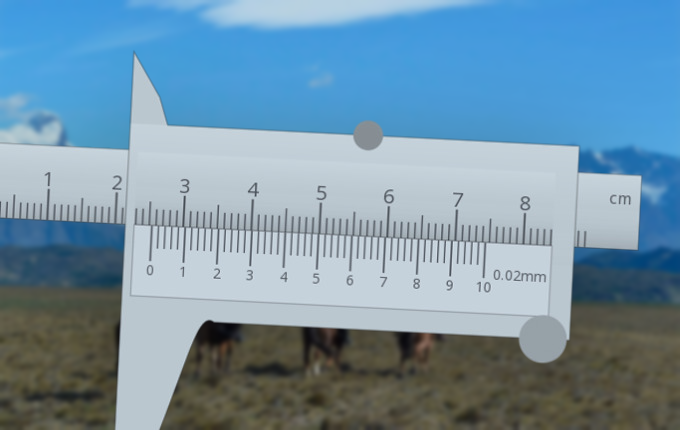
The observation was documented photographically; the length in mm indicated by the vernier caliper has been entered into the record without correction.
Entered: 25.4 mm
